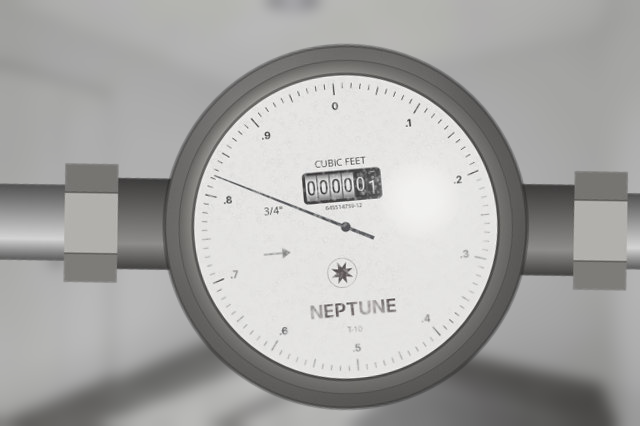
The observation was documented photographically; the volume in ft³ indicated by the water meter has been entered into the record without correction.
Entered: 0.82 ft³
